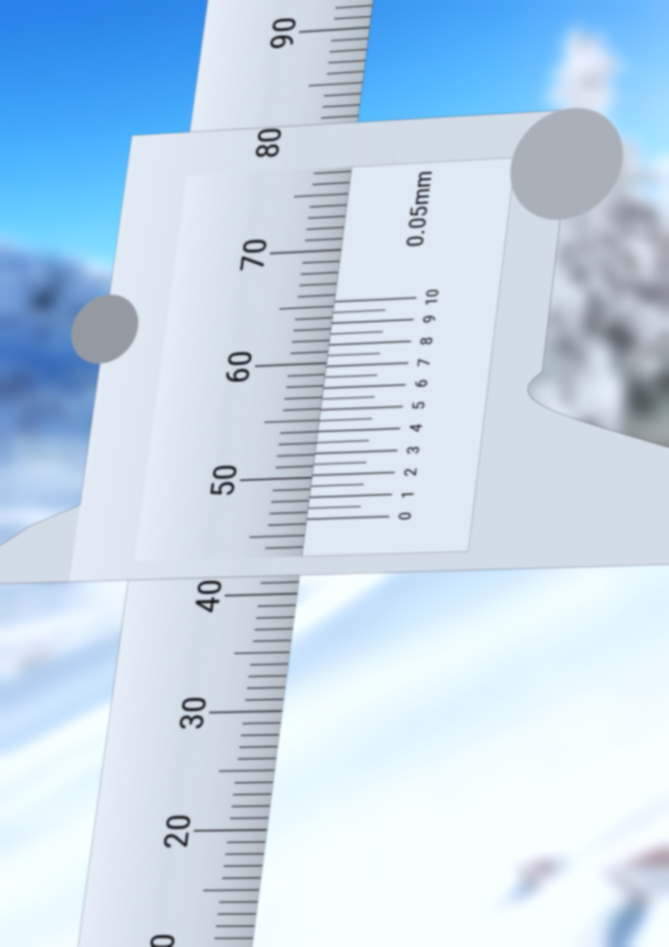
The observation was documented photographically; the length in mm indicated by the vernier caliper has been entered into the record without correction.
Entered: 46.4 mm
